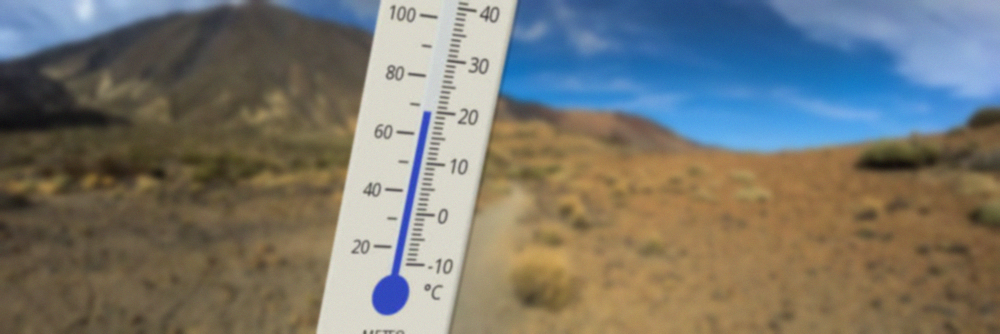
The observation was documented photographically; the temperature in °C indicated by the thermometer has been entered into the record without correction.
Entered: 20 °C
